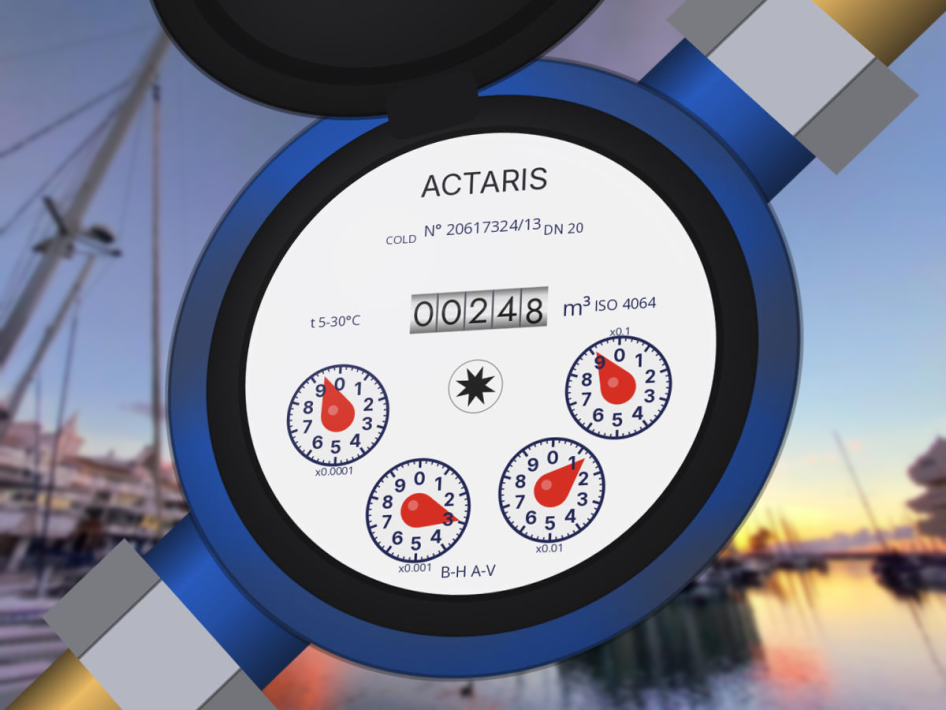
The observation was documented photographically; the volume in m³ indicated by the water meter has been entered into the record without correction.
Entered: 247.9129 m³
